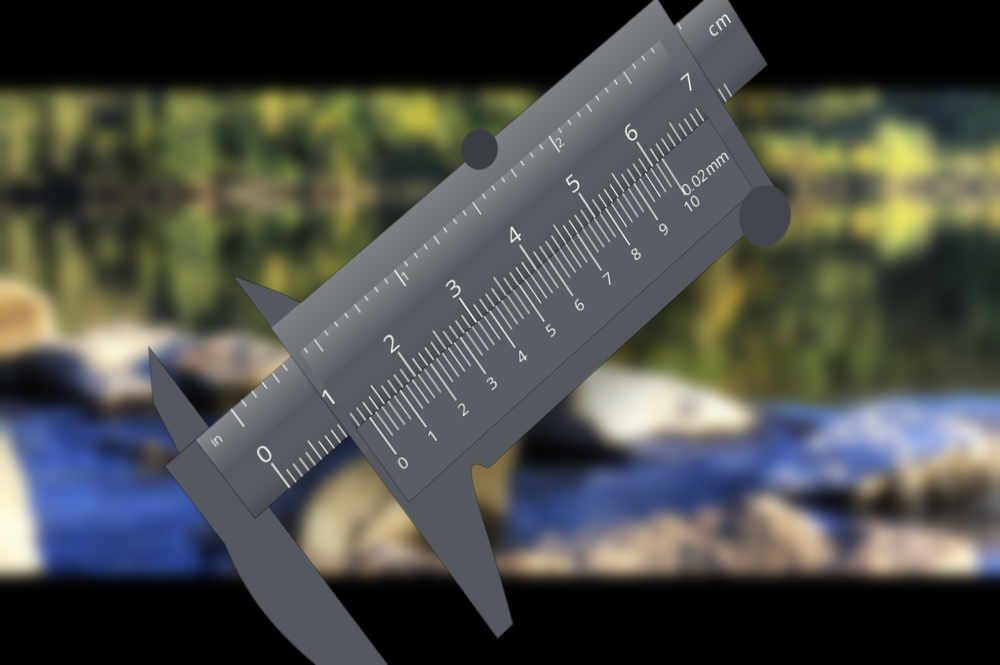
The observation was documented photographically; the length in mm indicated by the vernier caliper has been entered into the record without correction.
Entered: 12.6 mm
